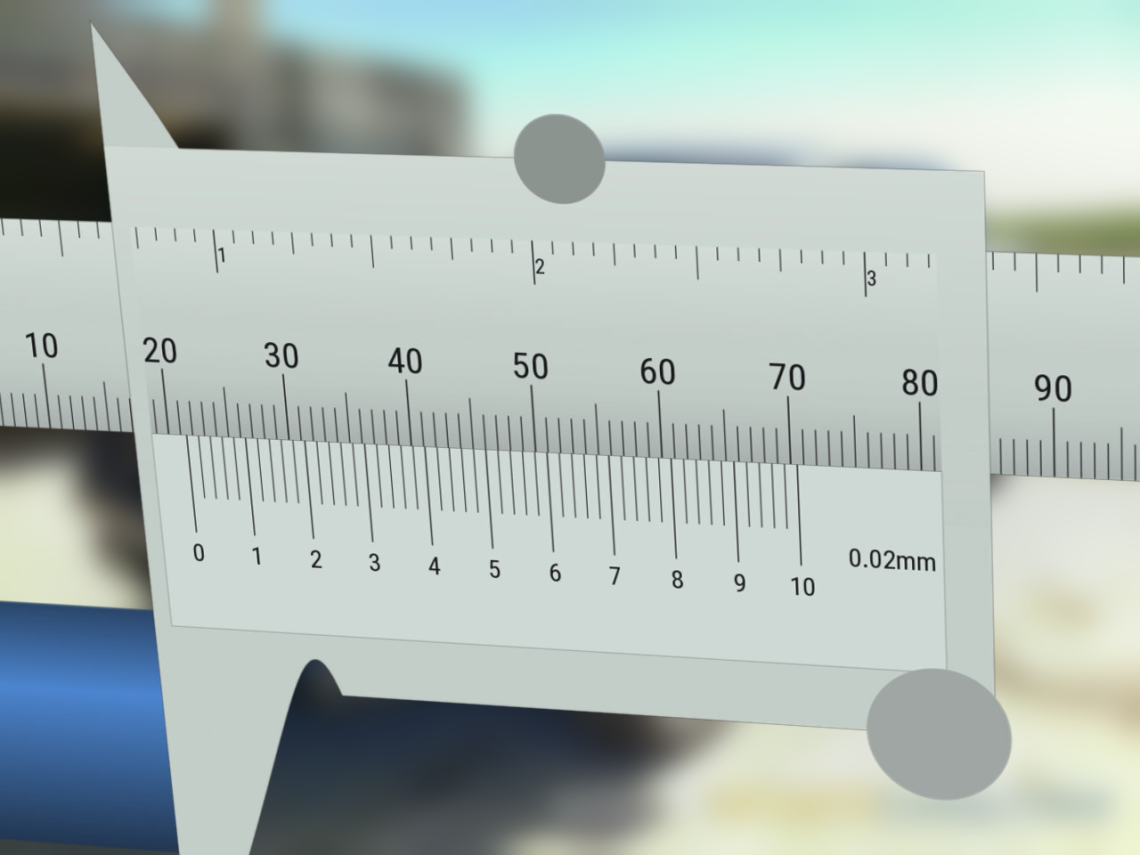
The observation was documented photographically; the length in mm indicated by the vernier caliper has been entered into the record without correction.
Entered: 21.5 mm
